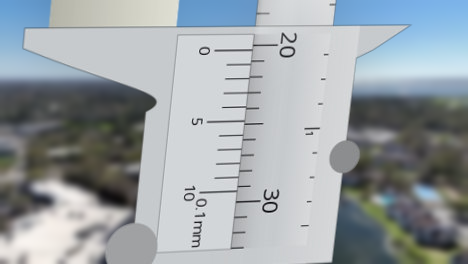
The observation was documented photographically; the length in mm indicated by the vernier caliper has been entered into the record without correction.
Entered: 20.3 mm
